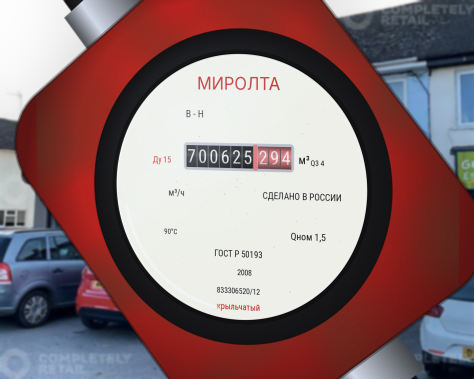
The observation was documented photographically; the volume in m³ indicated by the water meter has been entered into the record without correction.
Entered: 700625.294 m³
